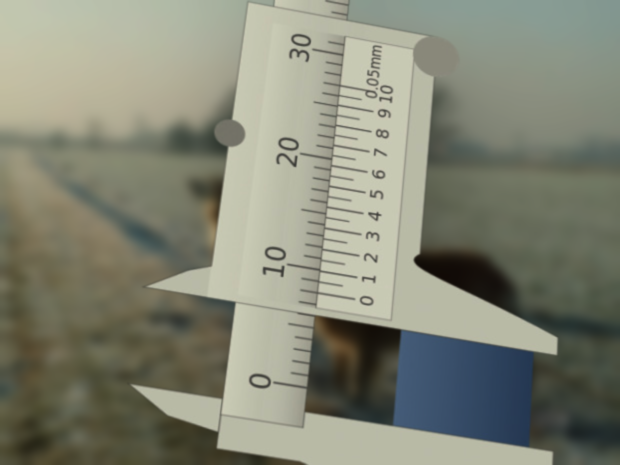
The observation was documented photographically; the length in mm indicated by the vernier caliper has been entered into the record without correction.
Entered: 8.0 mm
